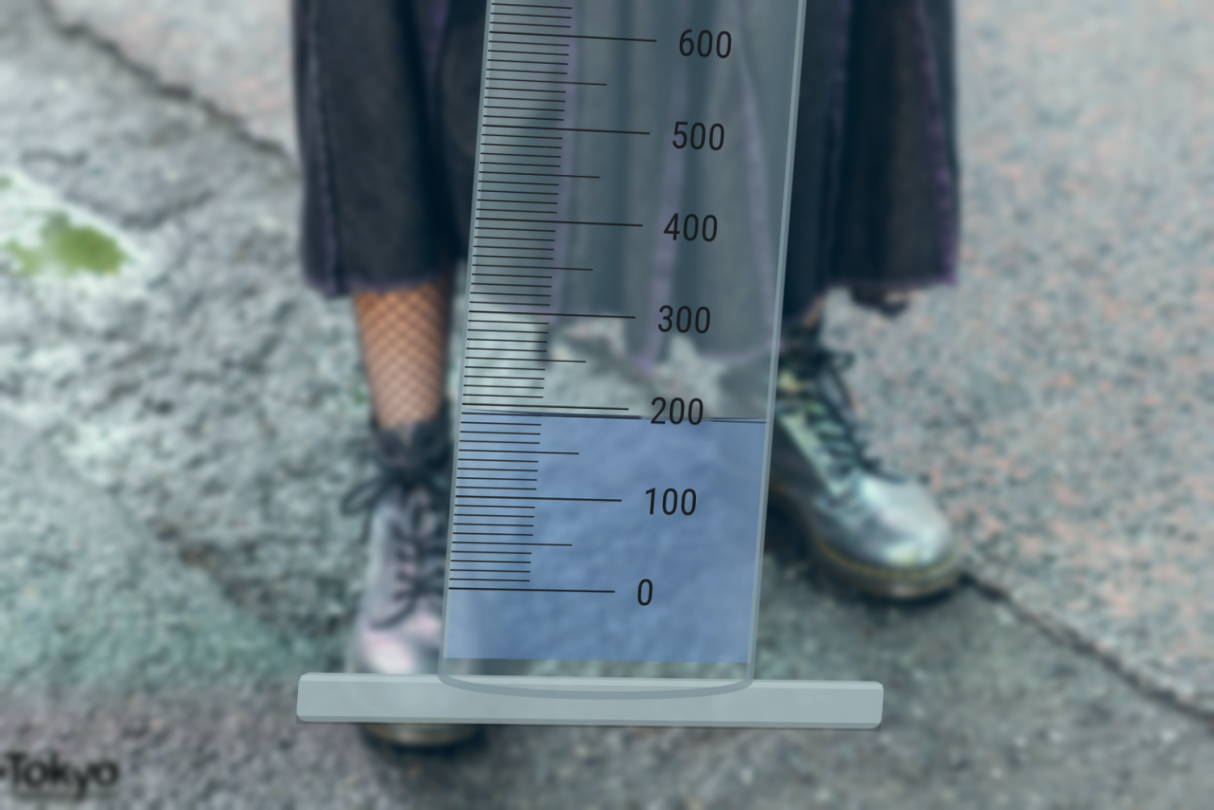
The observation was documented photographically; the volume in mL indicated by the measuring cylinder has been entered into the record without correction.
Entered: 190 mL
